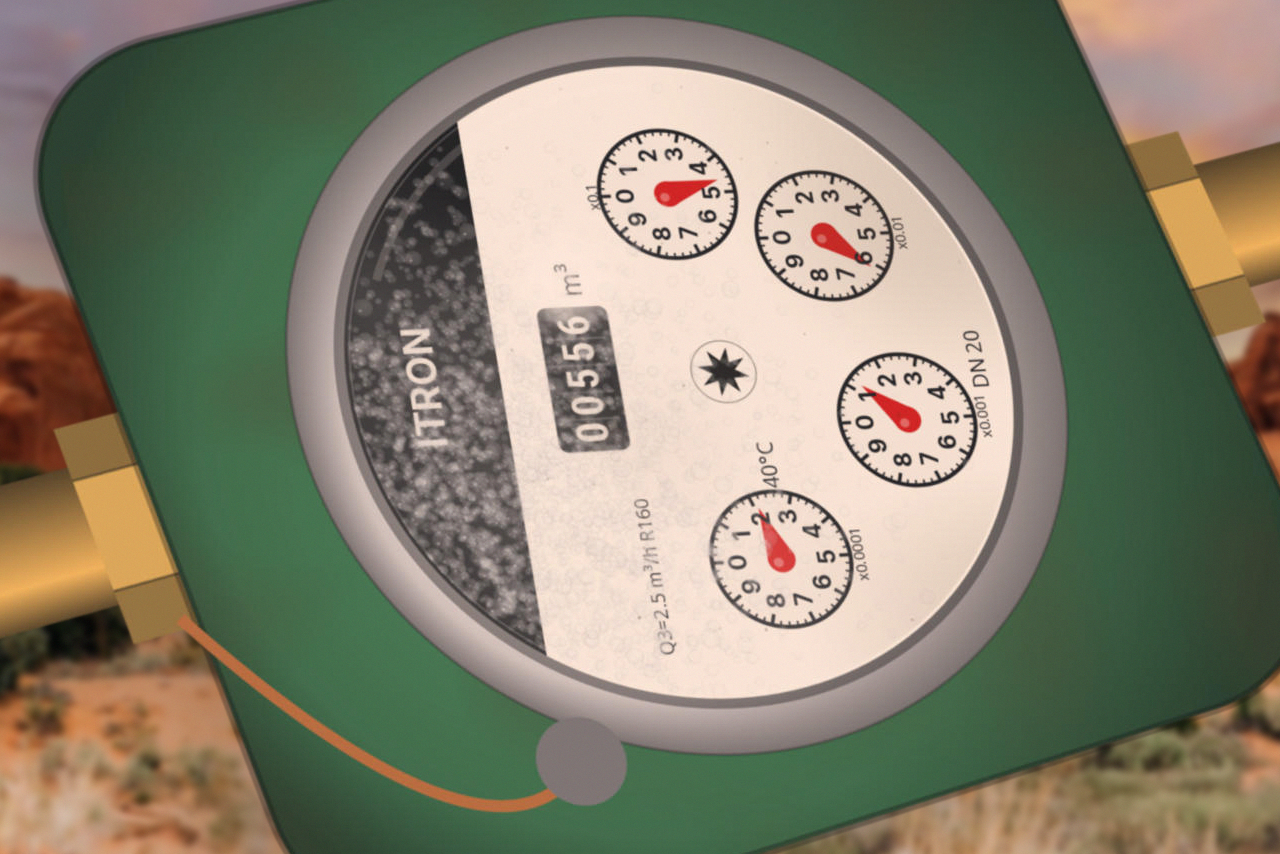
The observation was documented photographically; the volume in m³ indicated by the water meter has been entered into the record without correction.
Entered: 556.4612 m³
